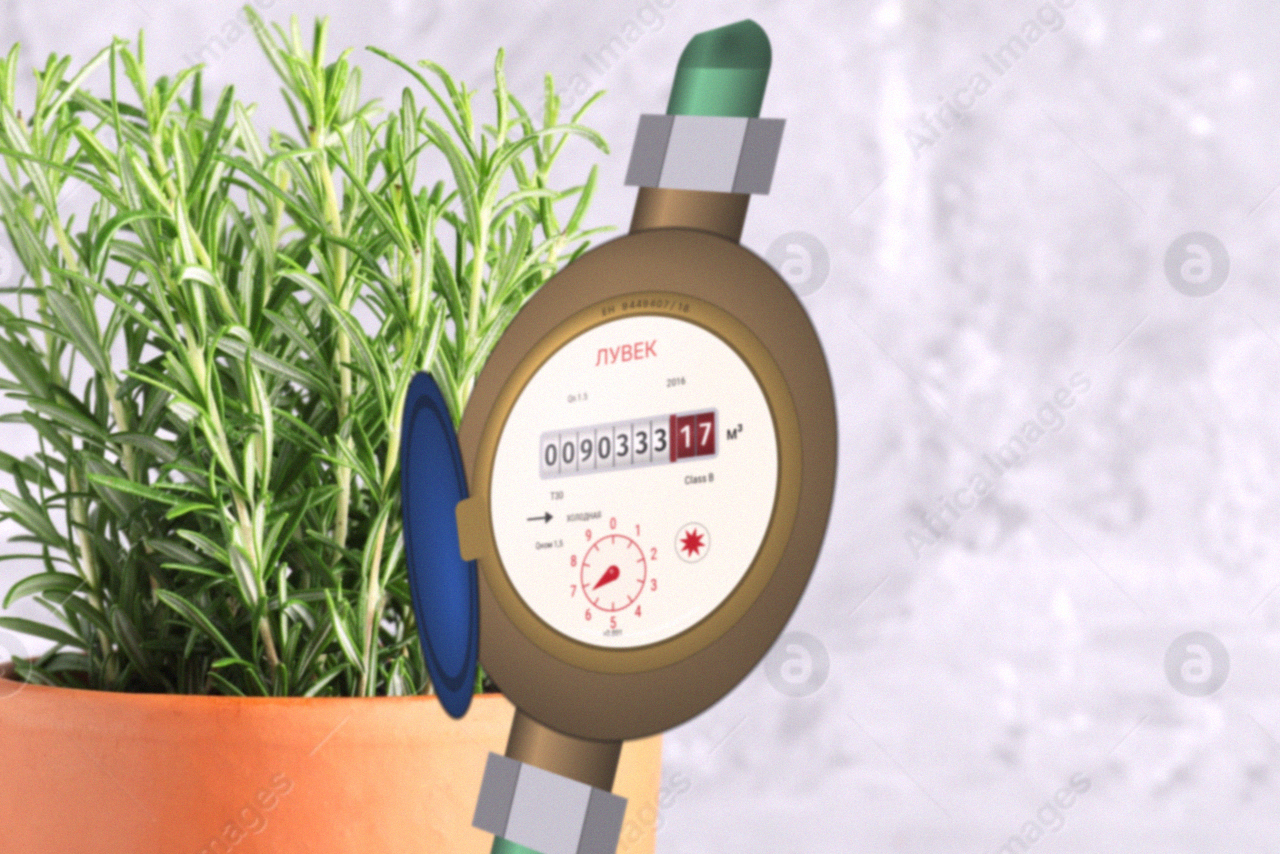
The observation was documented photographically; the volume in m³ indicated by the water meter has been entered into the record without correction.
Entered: 90333.176 m³
